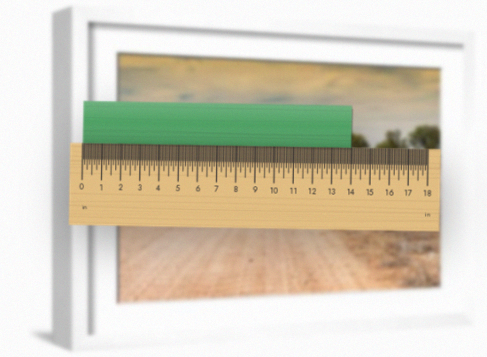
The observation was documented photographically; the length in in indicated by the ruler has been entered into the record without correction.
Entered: 14 in
